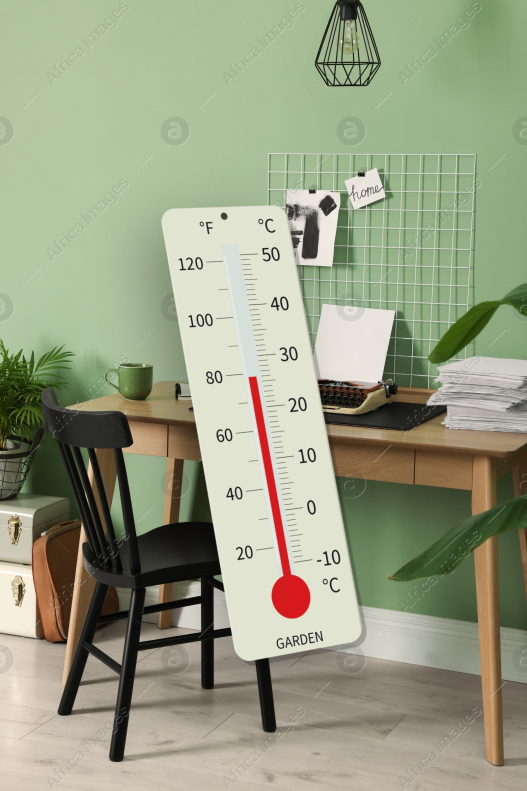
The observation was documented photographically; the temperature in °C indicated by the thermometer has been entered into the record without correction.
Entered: 26 °C
